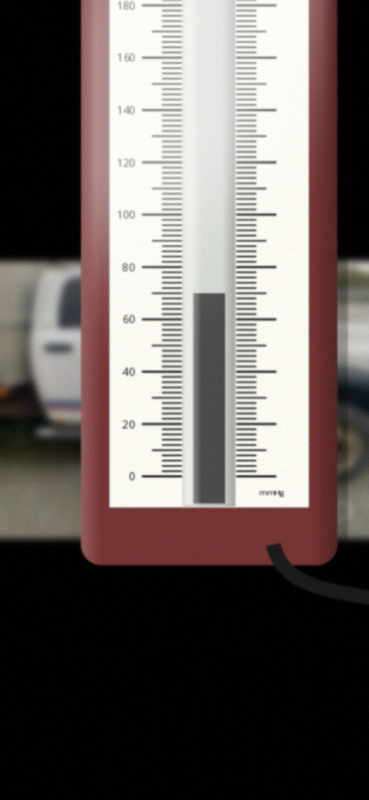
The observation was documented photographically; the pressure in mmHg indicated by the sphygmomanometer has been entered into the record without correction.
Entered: 70 mmHg
